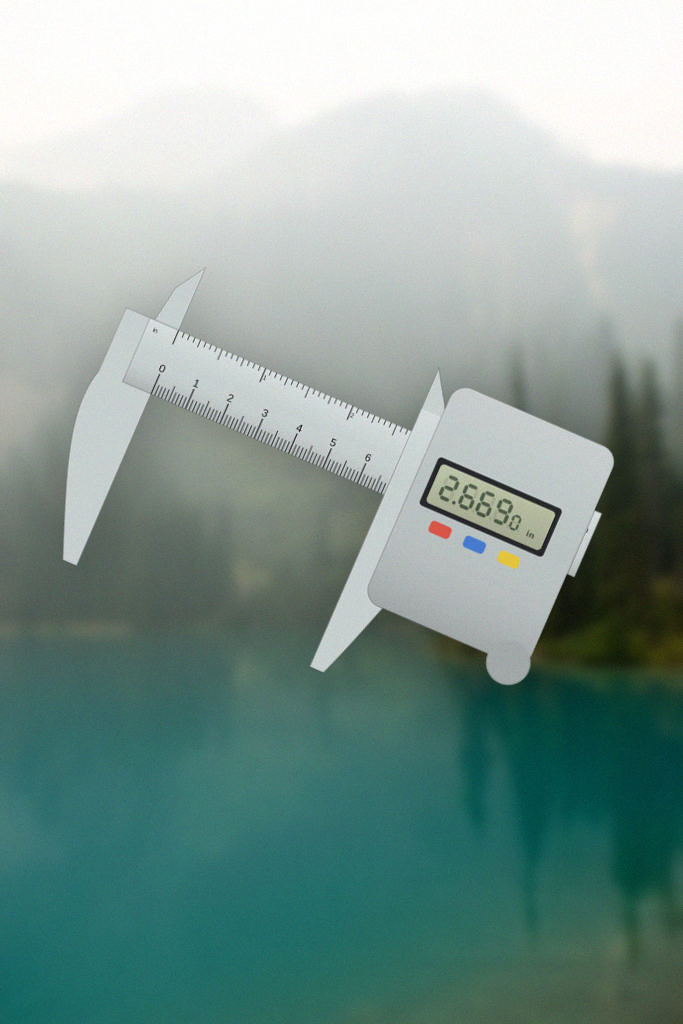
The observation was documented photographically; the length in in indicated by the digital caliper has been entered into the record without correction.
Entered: 2.6690 in
